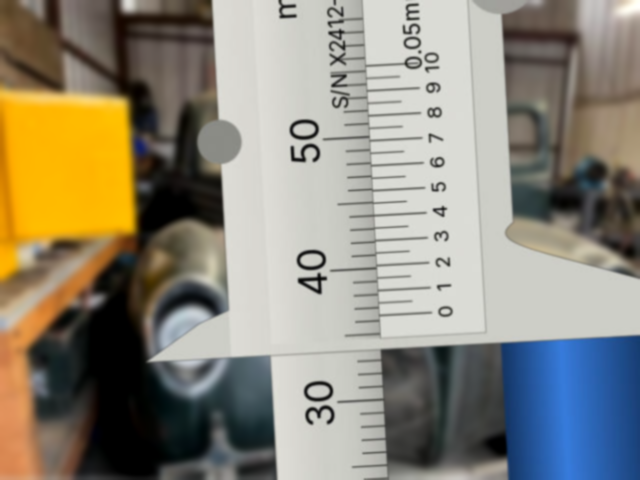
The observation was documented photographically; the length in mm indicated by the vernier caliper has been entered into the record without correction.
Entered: 36.4 mm
